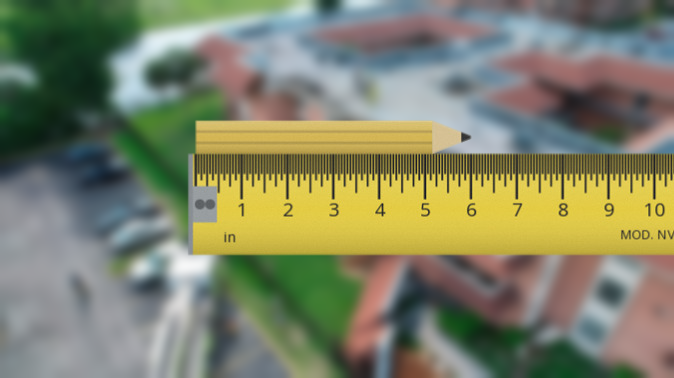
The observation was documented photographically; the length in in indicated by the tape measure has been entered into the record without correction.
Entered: 6 in
